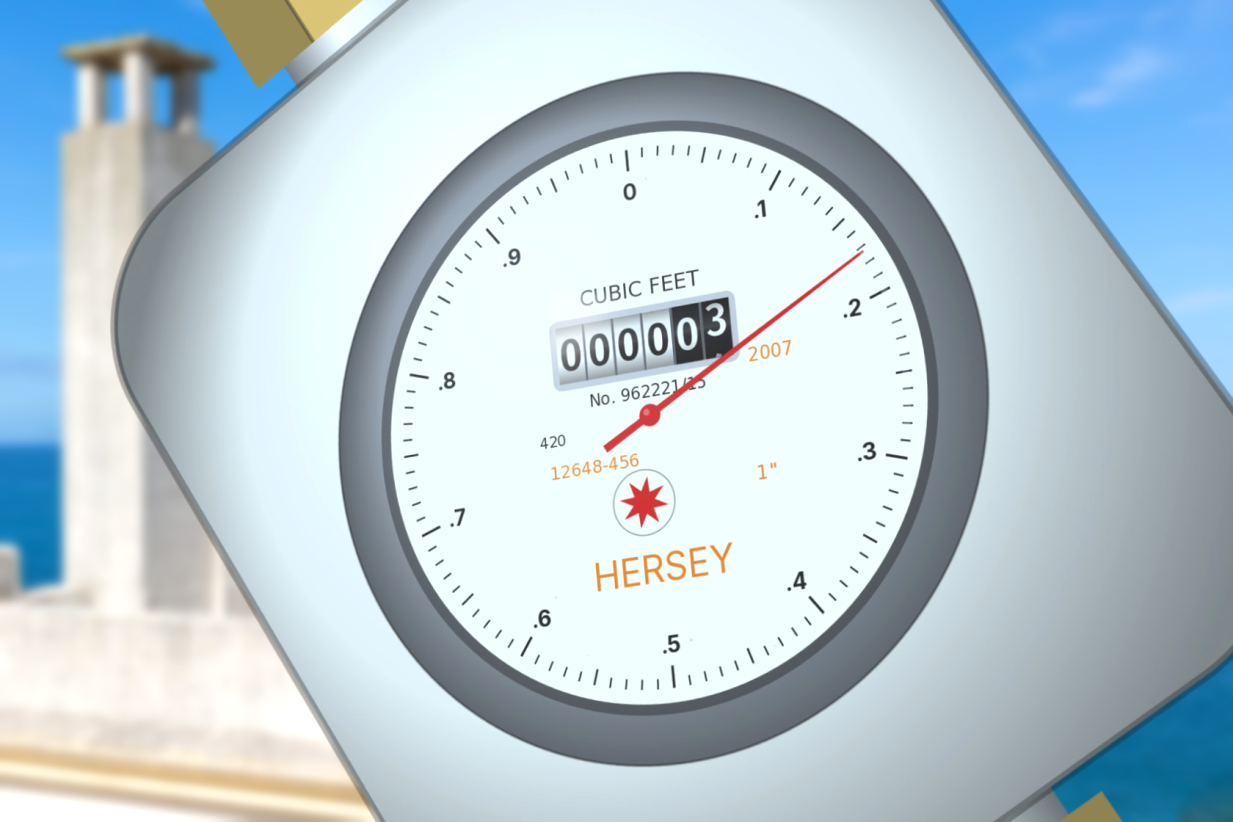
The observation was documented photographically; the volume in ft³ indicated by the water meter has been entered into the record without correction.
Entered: 3.17 ft³
